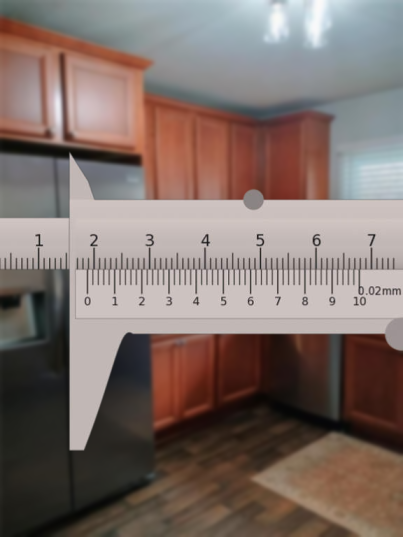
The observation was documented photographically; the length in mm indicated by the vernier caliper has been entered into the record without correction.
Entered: 18.8 mm
